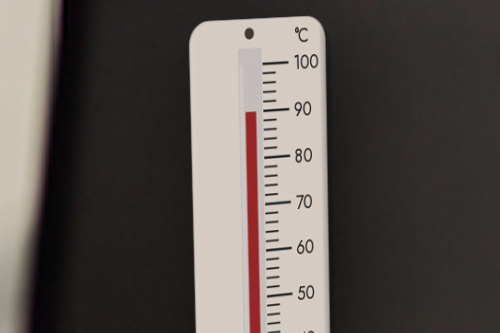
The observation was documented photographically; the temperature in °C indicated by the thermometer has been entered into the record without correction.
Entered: 90 °C
